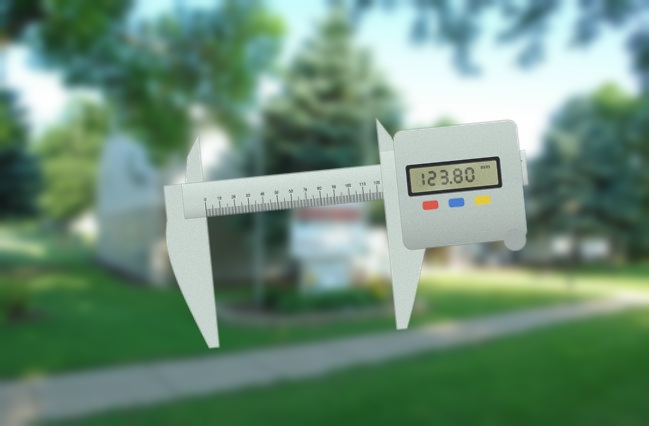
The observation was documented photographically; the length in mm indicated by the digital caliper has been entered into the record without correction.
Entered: 123.80 mm
